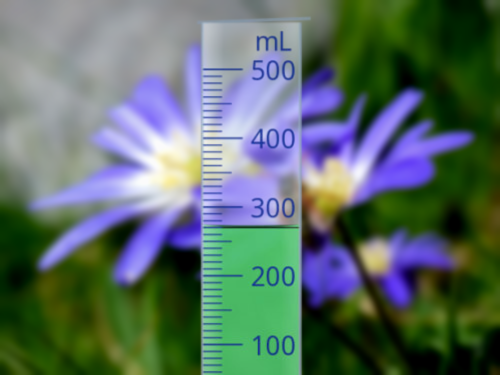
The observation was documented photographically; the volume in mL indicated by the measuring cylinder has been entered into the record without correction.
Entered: 270 mL
